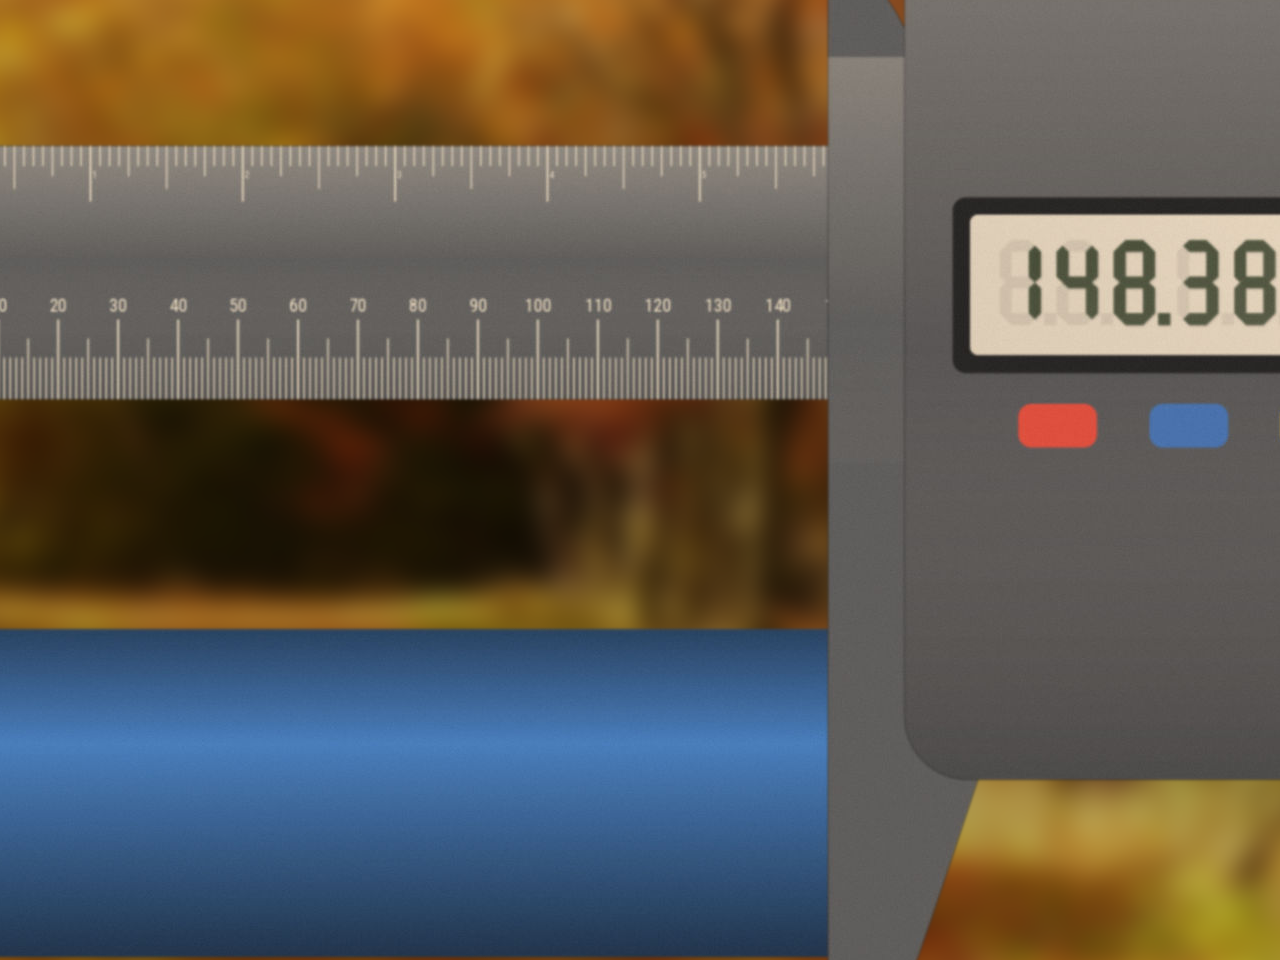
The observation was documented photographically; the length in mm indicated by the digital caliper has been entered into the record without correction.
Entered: 148.38 mm
